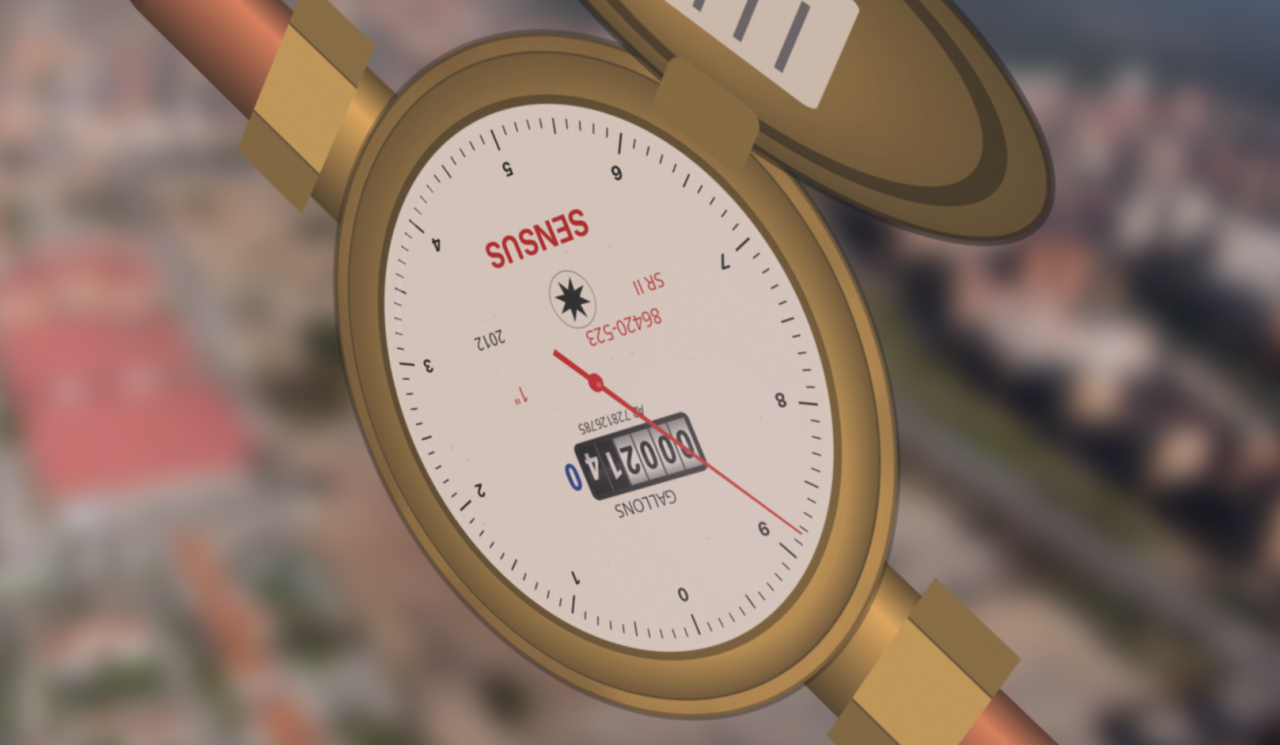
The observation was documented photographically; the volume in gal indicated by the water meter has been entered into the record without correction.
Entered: 2138.8 gal
